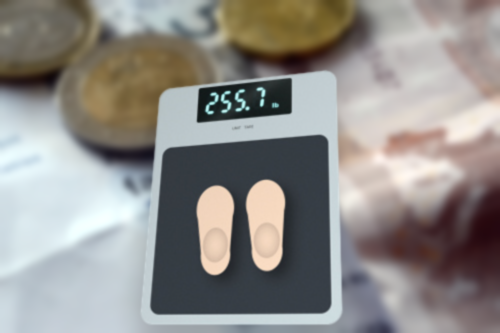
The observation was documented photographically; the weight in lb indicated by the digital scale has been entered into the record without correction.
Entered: 255.7 lb
